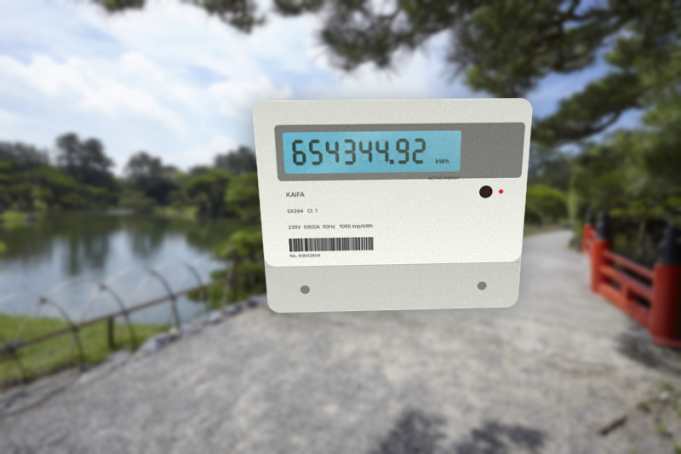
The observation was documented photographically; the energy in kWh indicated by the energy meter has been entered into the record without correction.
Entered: 654344.92 kWh
